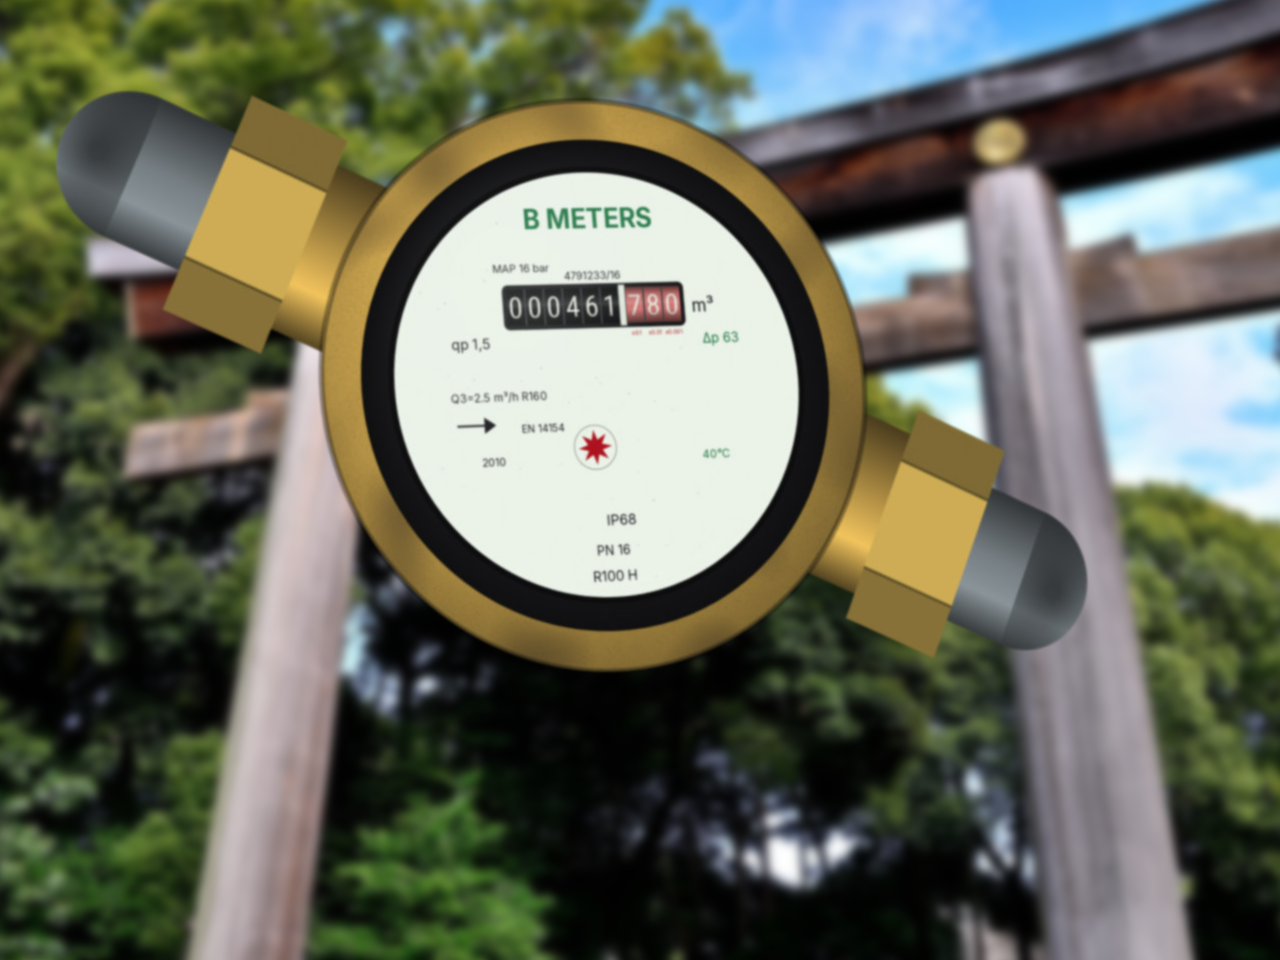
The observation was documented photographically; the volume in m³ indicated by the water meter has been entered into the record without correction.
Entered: 461.780 m³
